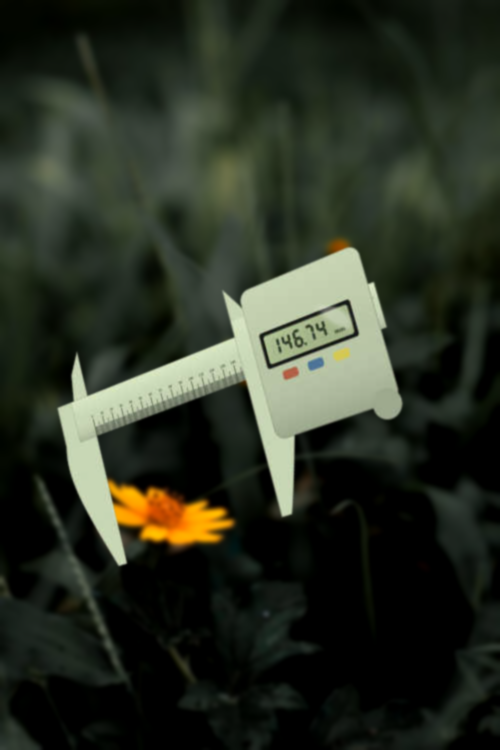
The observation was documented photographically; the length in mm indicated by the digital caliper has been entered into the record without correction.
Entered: 146.74 mm
